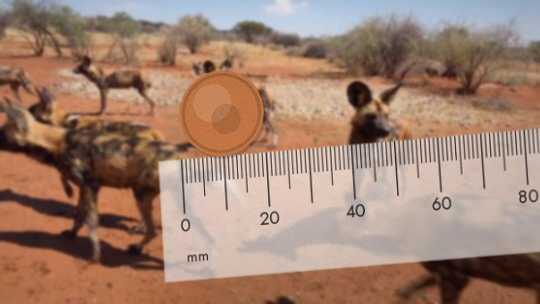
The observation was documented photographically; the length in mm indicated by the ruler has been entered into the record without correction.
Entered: 20 mm
